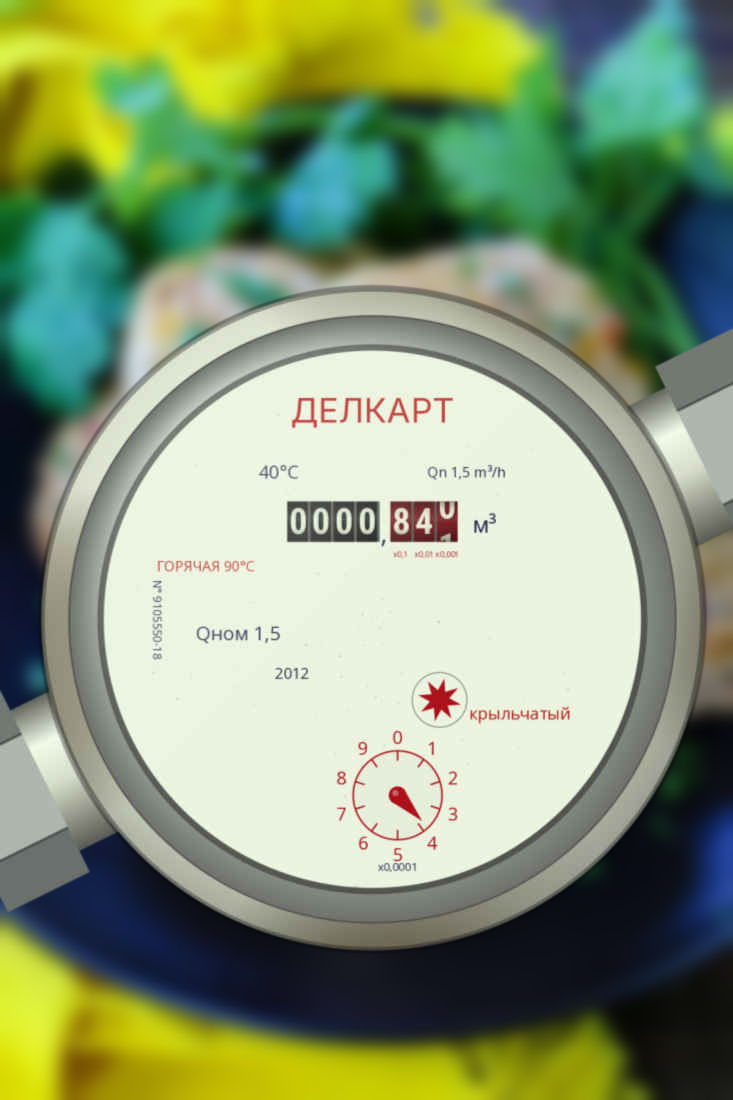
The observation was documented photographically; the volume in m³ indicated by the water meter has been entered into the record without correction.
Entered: 0.8403 m³
